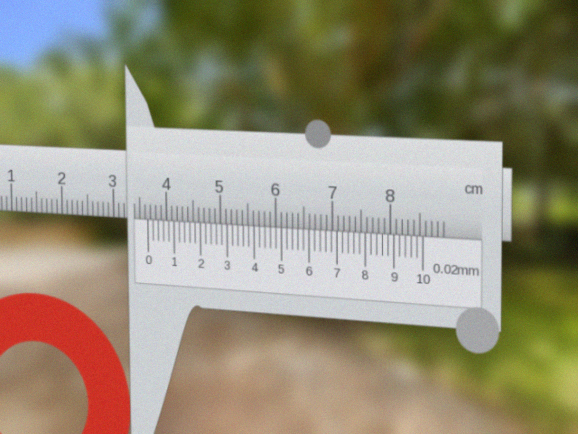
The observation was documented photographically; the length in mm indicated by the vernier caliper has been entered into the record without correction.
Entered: 36.5 mm
